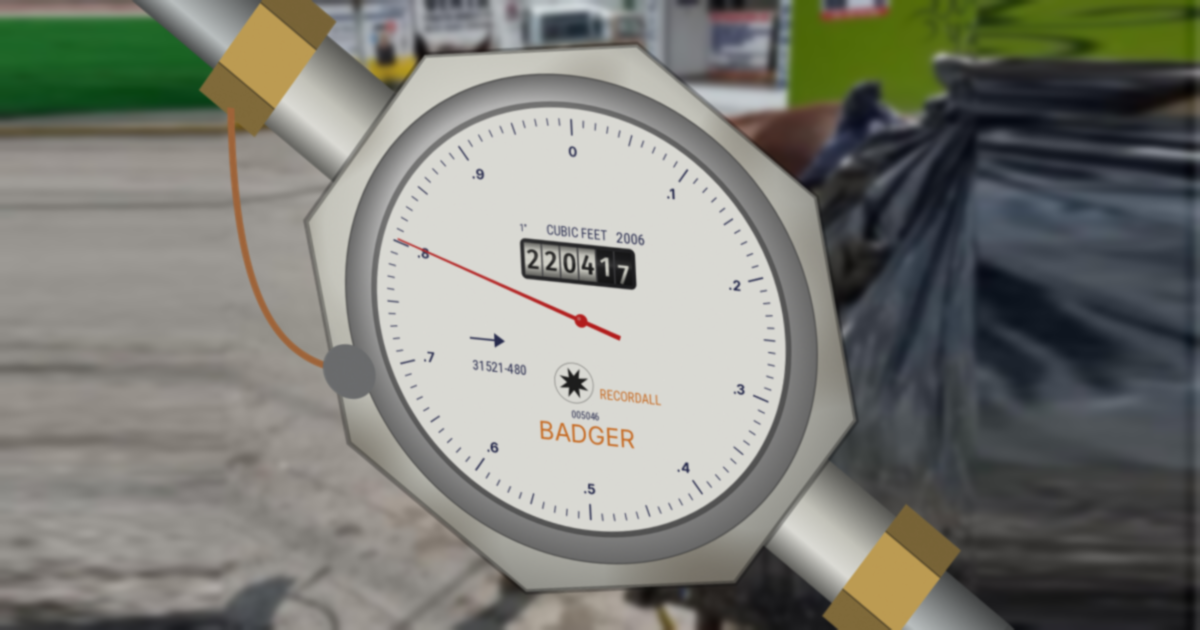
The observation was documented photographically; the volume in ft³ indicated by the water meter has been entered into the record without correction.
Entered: 220416.80 ft³
